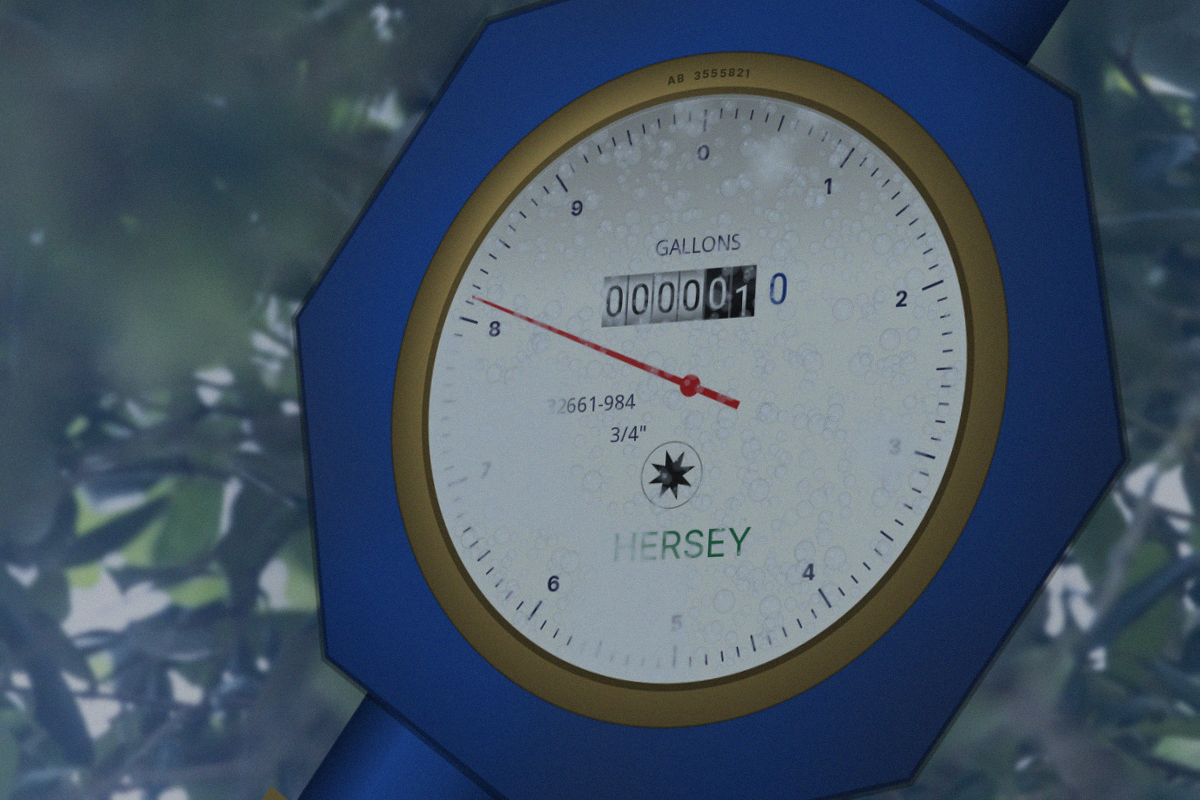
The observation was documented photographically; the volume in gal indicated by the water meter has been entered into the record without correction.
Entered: 8.1 gal
